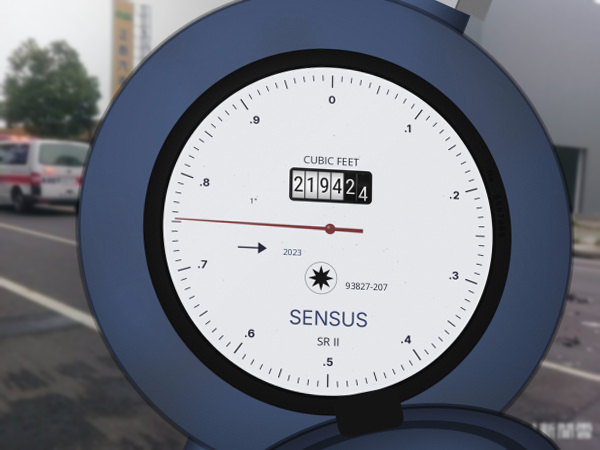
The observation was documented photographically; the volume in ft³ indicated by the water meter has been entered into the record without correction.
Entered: 219423.75 ft³
